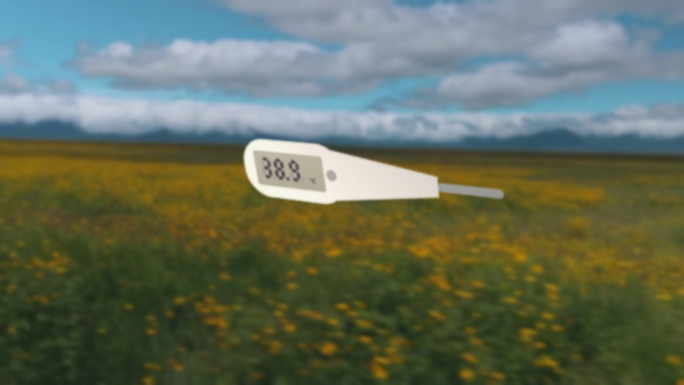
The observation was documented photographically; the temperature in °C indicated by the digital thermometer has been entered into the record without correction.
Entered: 38.9 °C
